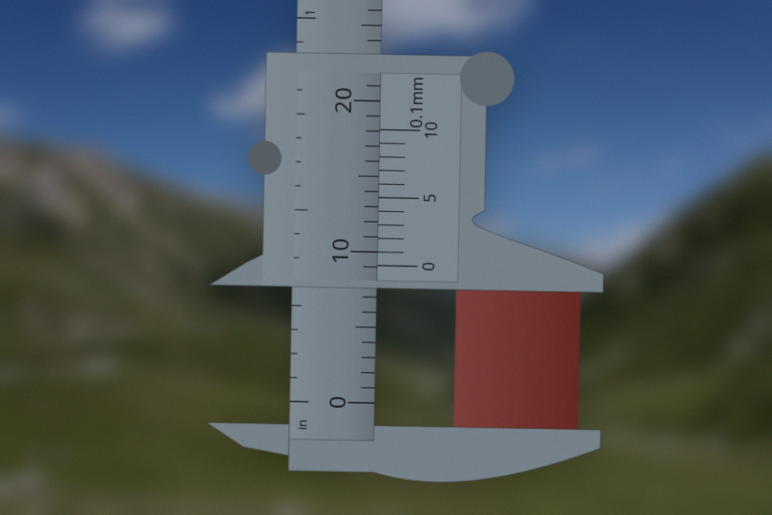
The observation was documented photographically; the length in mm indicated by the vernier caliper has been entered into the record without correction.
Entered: 9.1 mm
